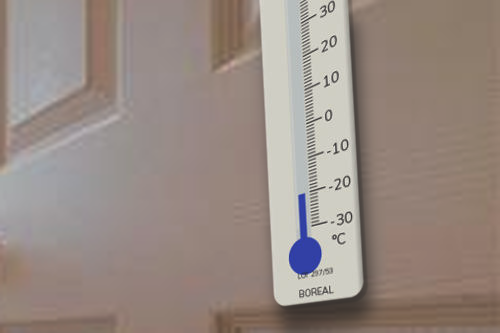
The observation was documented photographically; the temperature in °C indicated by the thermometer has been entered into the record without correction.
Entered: -20 °C
